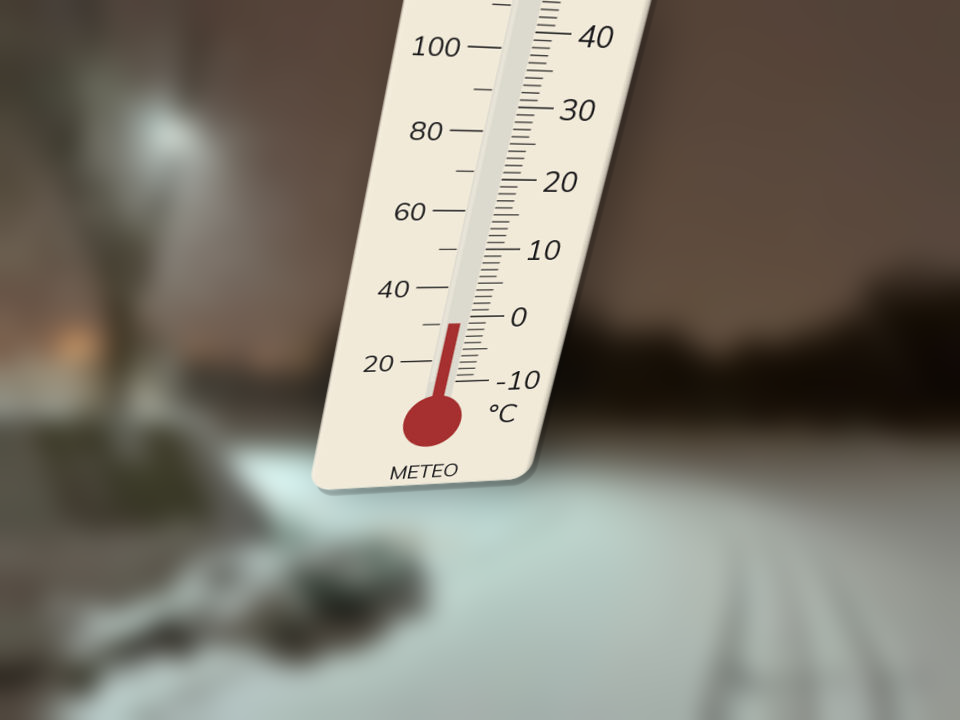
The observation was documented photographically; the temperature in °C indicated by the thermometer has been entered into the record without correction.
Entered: -1 °C
